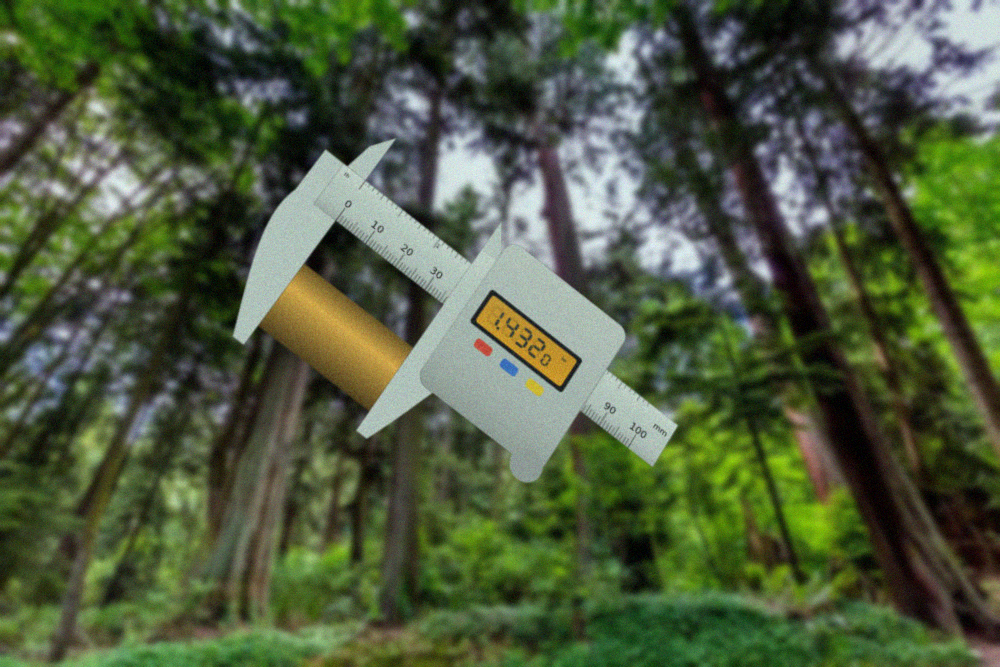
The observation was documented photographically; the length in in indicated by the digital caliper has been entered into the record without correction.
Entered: 1.4320 in
